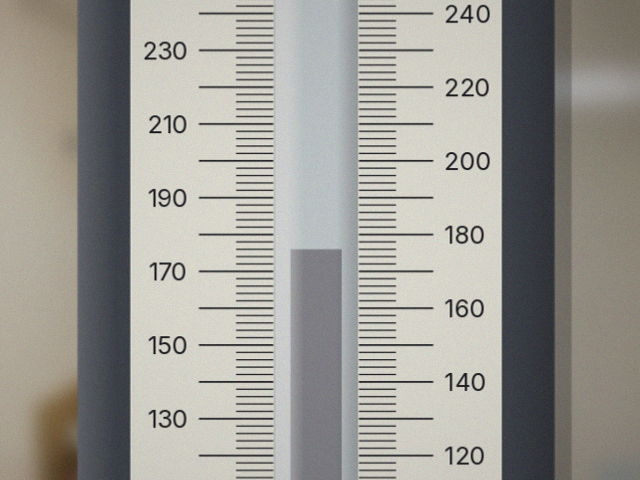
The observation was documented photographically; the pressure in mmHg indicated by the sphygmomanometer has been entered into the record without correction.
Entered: 176 mmHg
